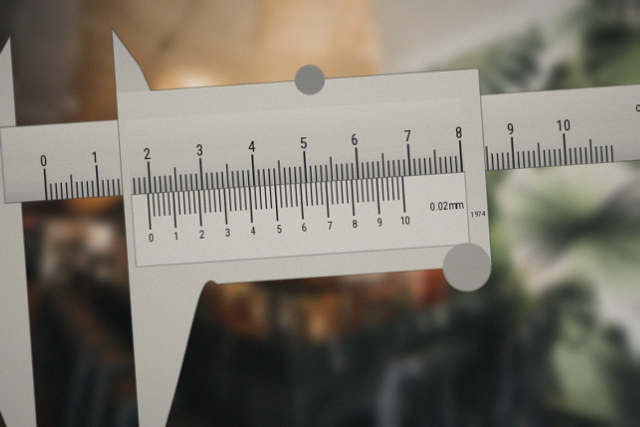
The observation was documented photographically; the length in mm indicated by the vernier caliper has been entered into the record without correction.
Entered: 19.5 mm
